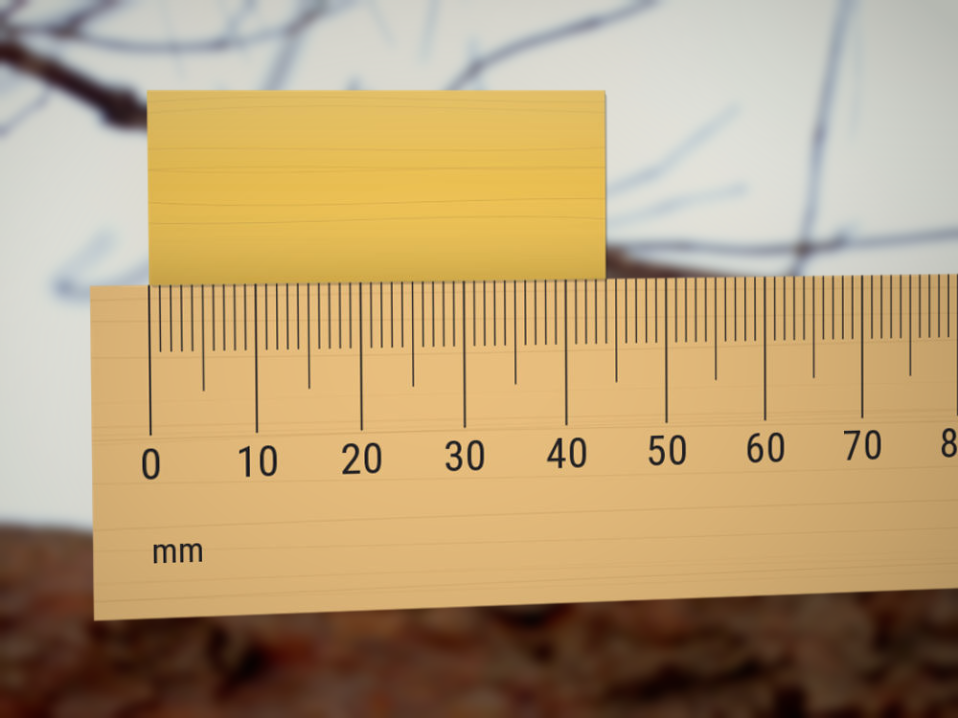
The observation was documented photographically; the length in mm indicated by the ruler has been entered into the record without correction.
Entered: 44 mm
